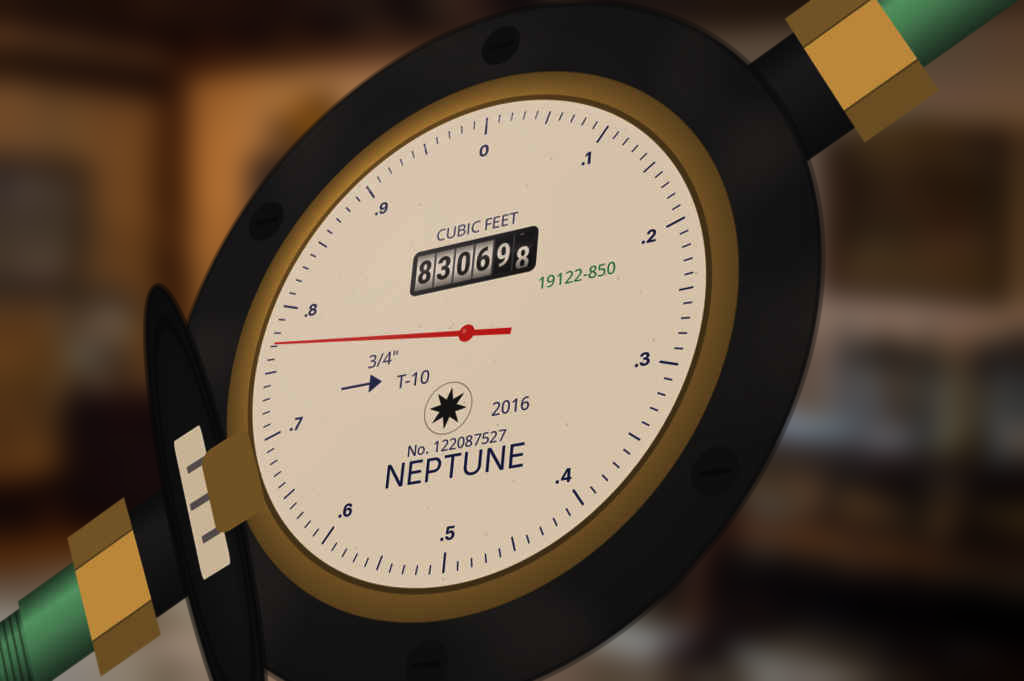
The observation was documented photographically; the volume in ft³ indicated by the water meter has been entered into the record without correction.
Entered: 830697.77 ft³
